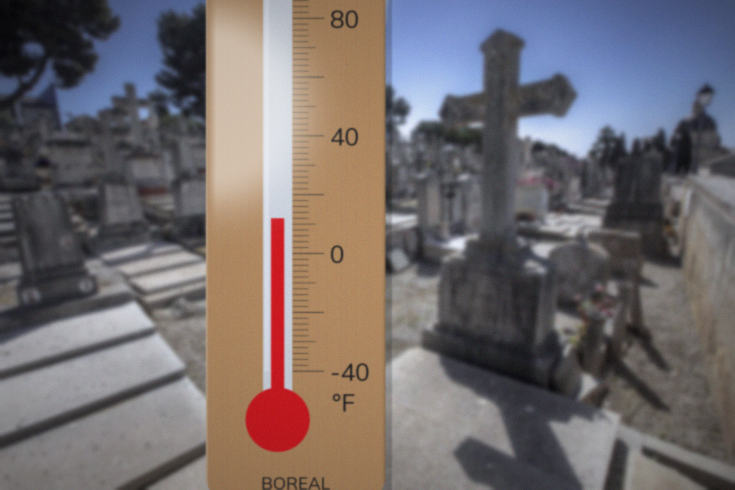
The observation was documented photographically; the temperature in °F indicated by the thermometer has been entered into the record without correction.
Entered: 12 °F
